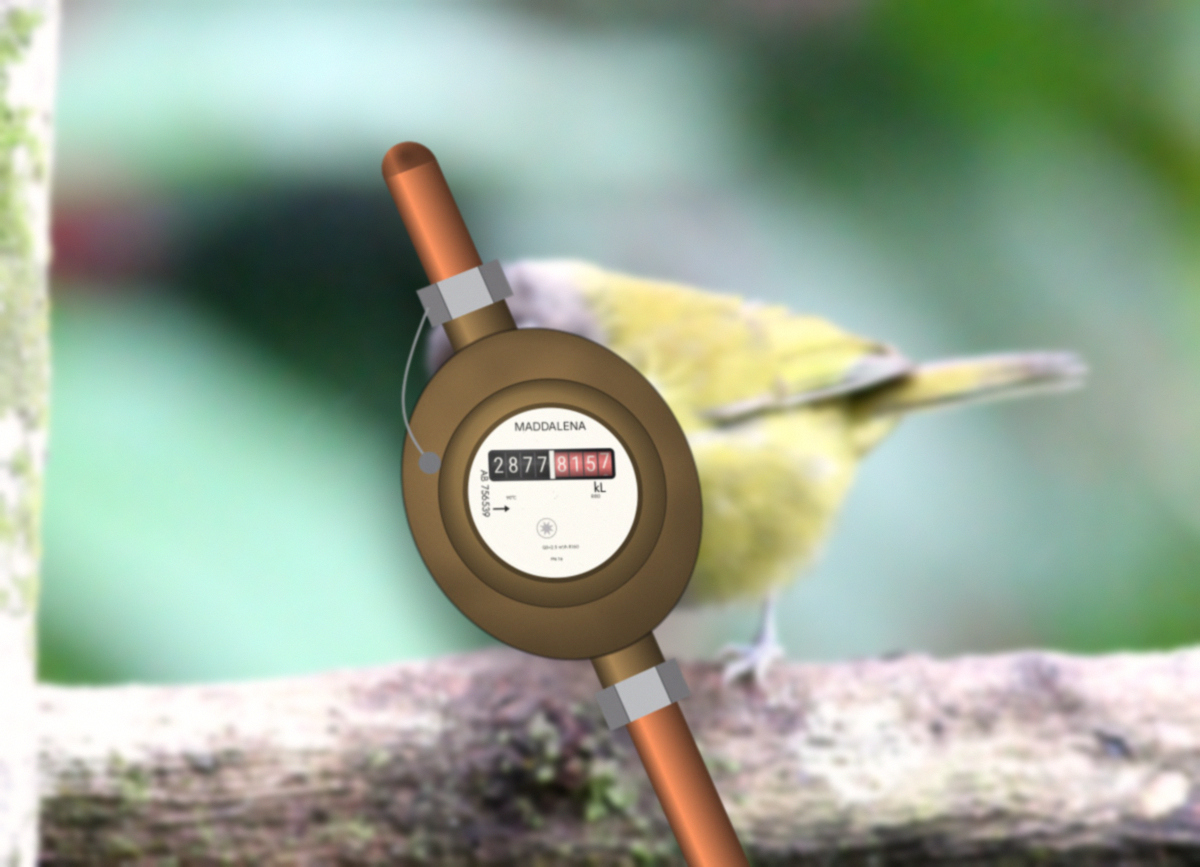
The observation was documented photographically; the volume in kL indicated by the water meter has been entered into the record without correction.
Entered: 2877.8157 kL
